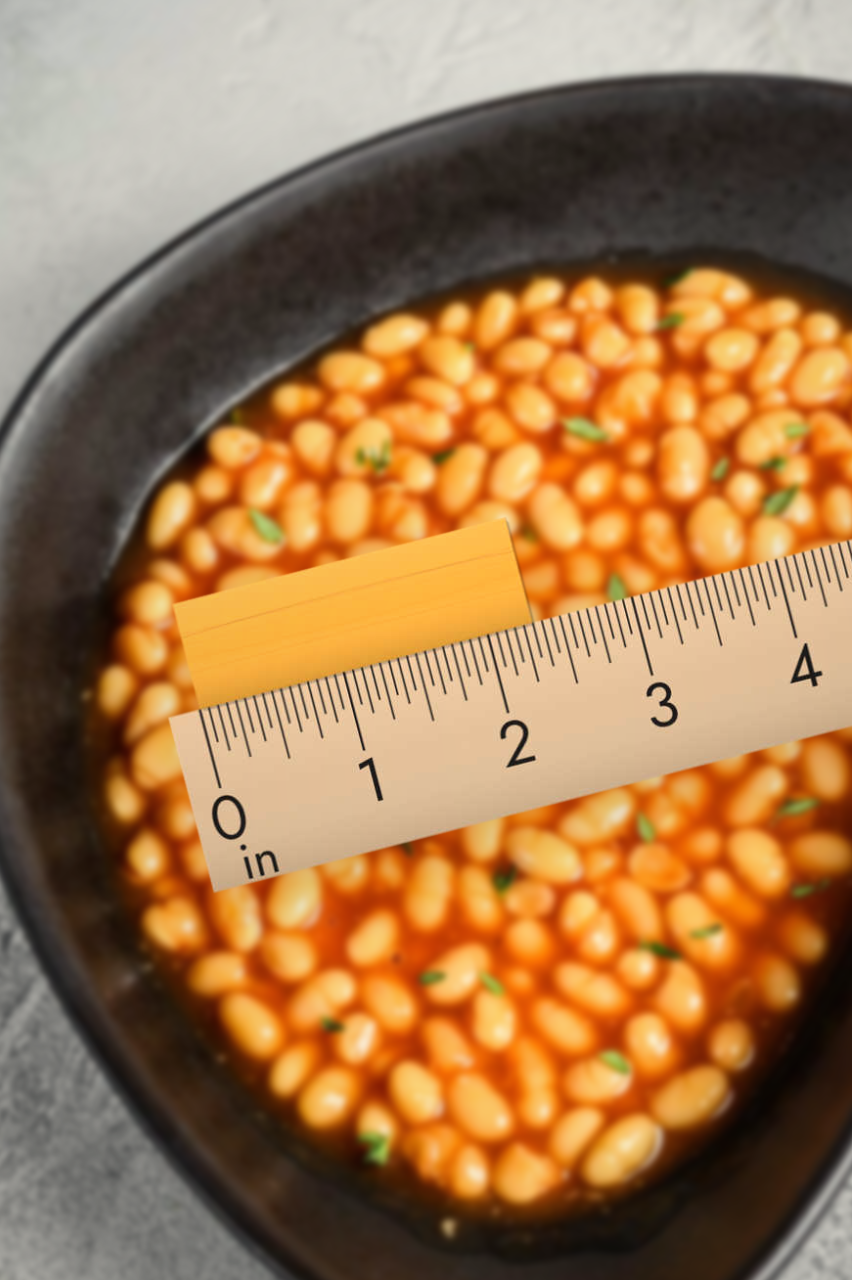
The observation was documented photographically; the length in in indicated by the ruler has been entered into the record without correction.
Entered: 2.3125 in
